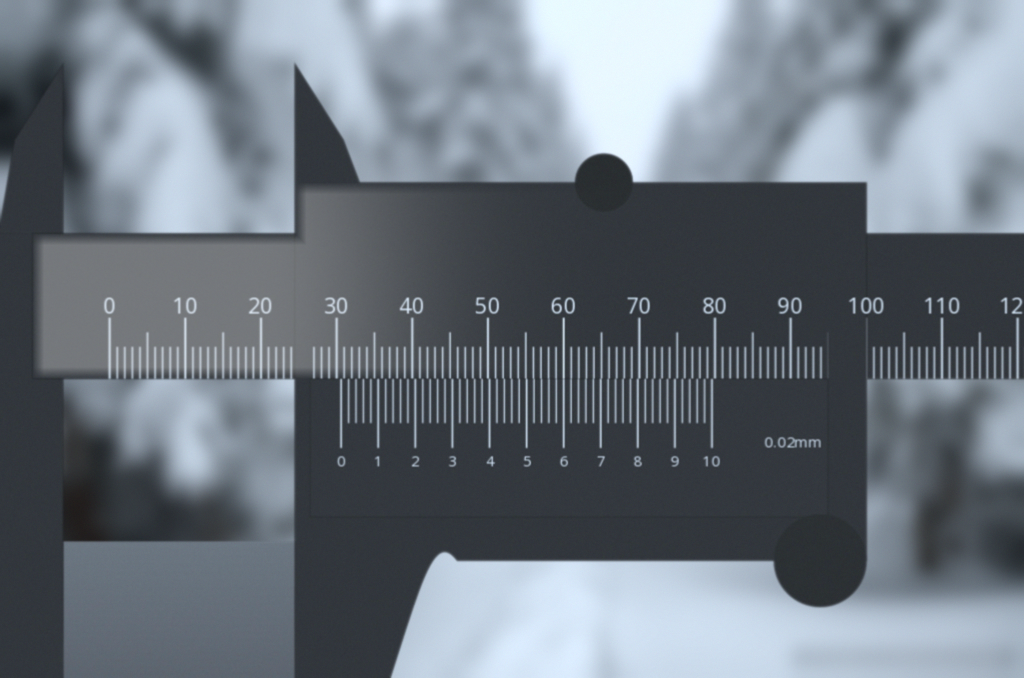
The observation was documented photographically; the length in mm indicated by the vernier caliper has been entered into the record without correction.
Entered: 30.6 mm
